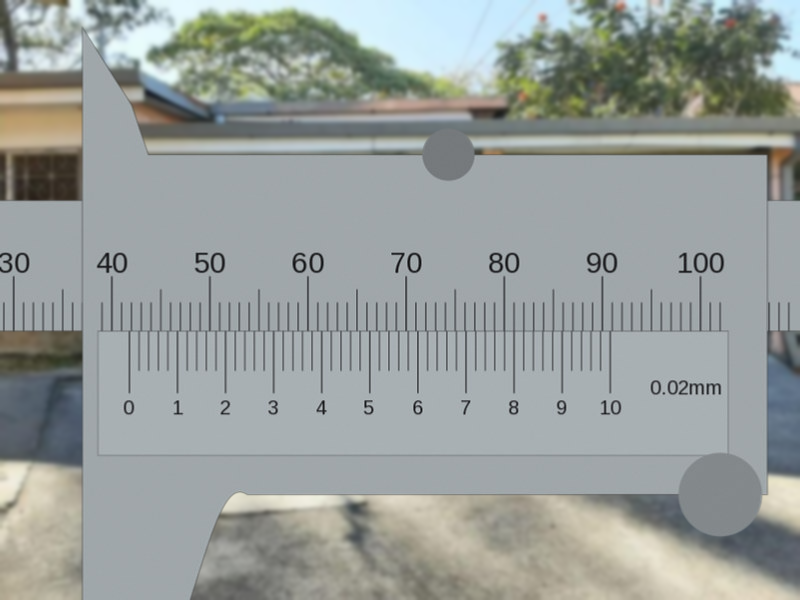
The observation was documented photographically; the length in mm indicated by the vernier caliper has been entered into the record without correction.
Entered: 41.8 mm
